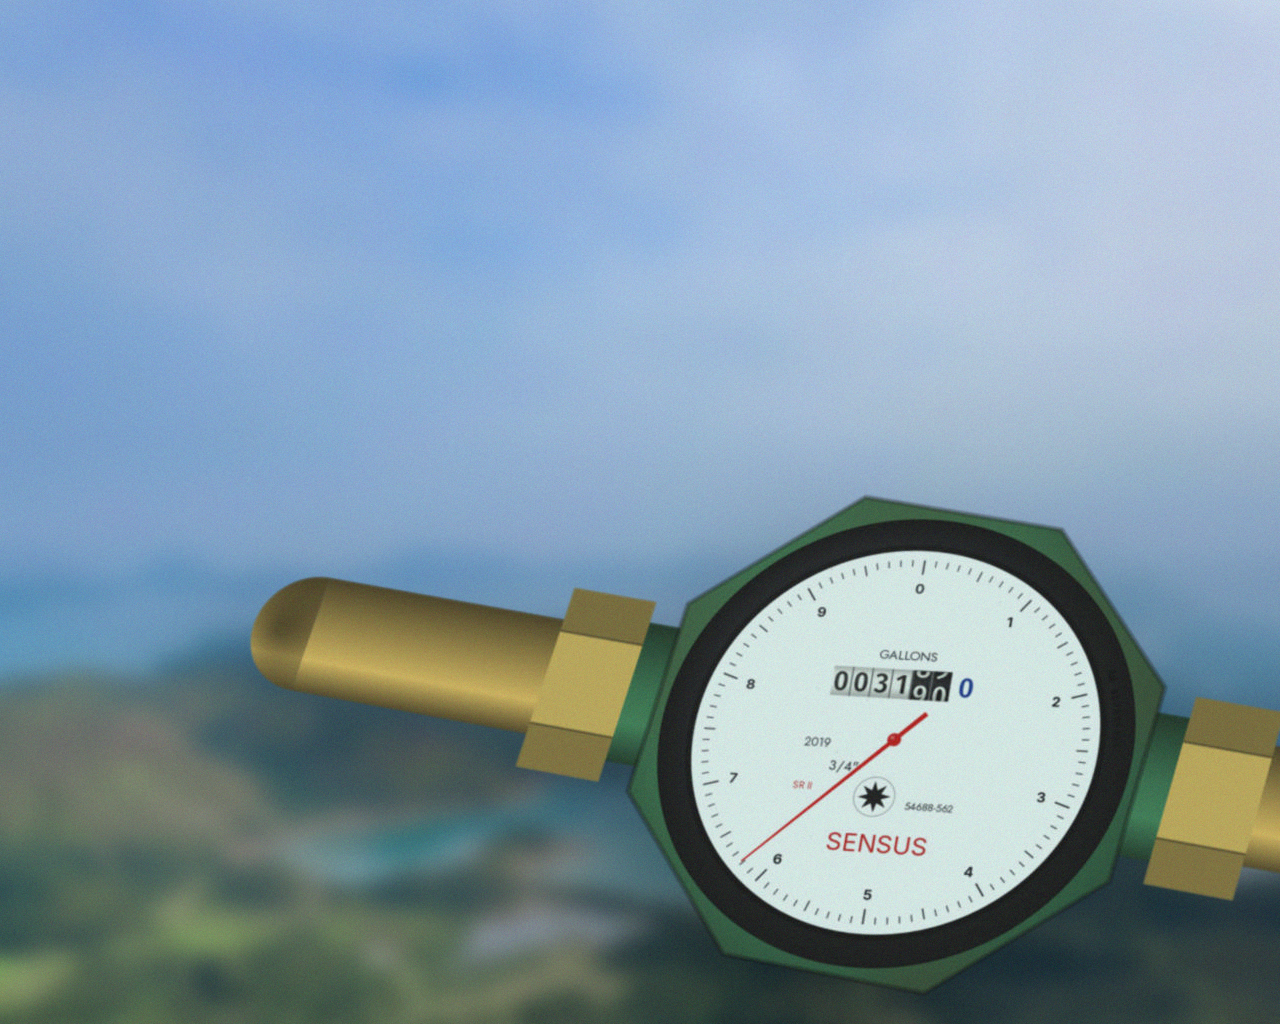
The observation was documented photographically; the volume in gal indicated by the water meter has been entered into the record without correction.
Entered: 31896.2 gal
